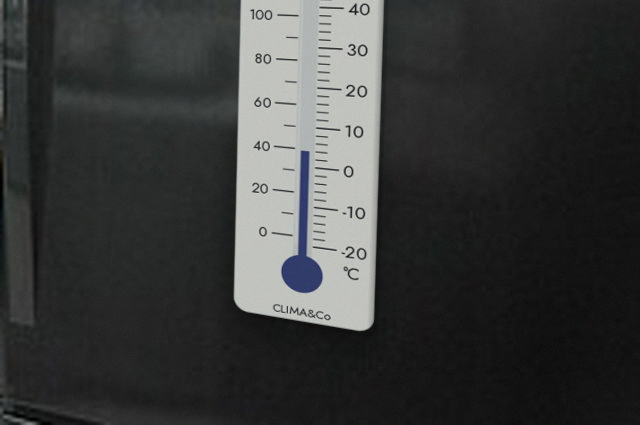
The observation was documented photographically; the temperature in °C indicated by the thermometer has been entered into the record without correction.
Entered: 4 °C
